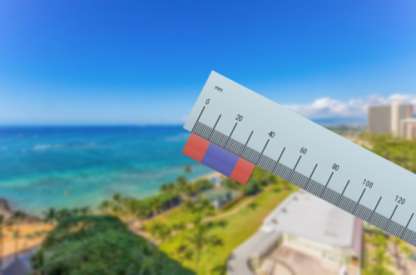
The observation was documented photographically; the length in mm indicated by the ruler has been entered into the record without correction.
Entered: 40 mm
